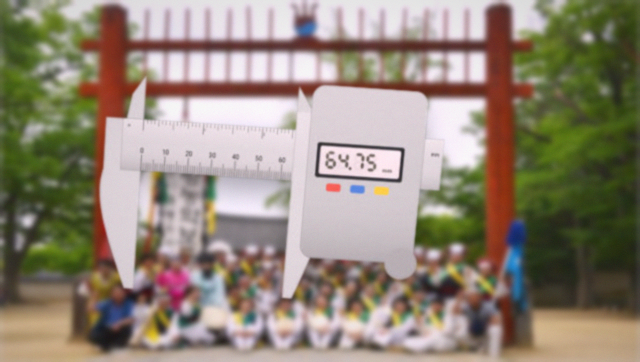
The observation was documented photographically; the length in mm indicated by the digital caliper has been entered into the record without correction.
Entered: 64.75 mm
